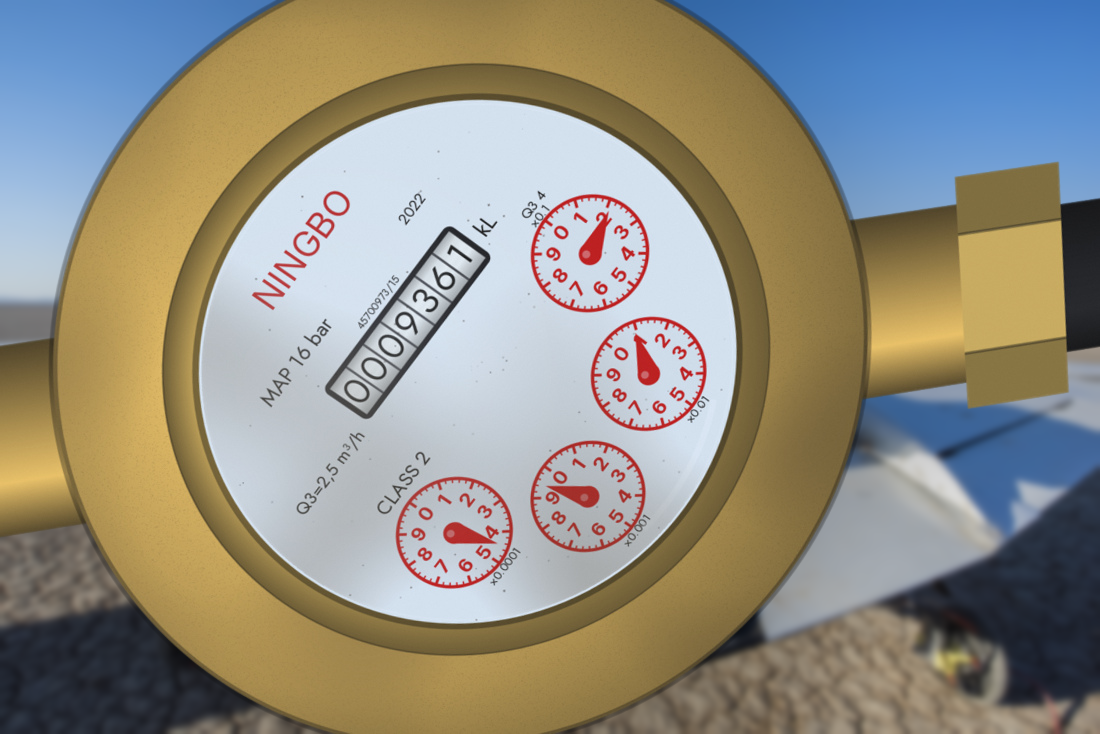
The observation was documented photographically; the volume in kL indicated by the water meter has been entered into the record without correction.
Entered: 9361.2094 kL
